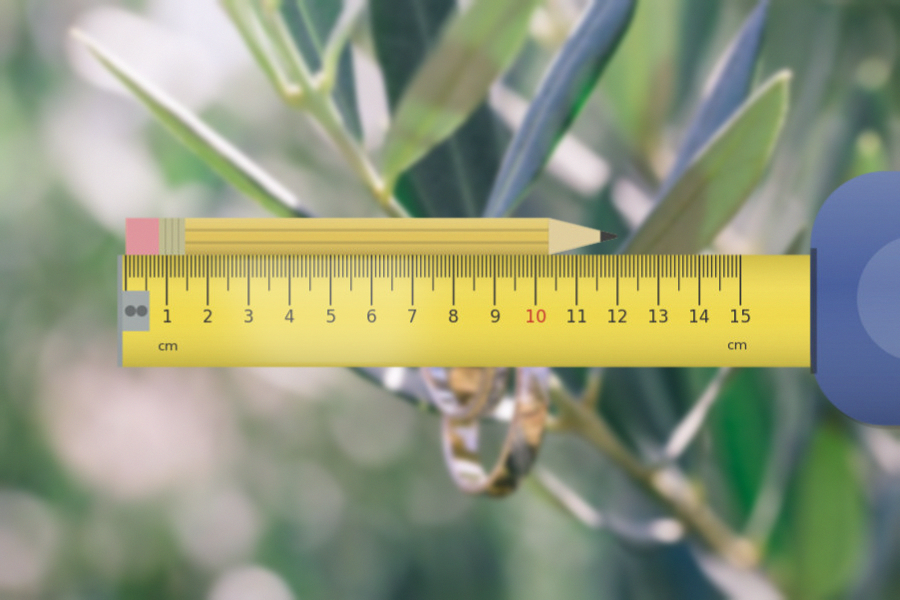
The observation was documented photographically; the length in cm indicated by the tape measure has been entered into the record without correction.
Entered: 12 cm
